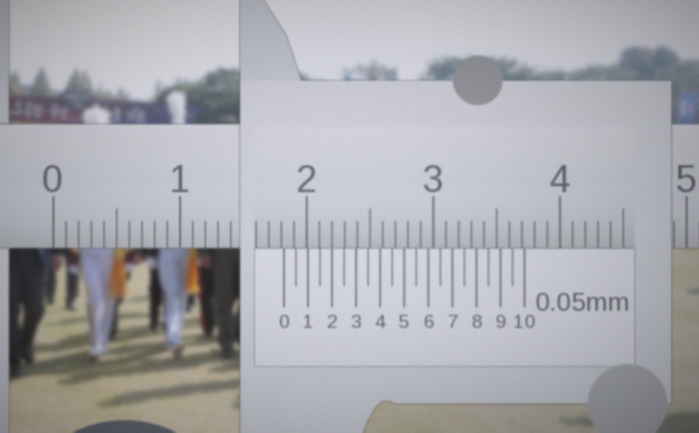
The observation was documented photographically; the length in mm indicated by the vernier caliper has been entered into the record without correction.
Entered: 18.2 mm
